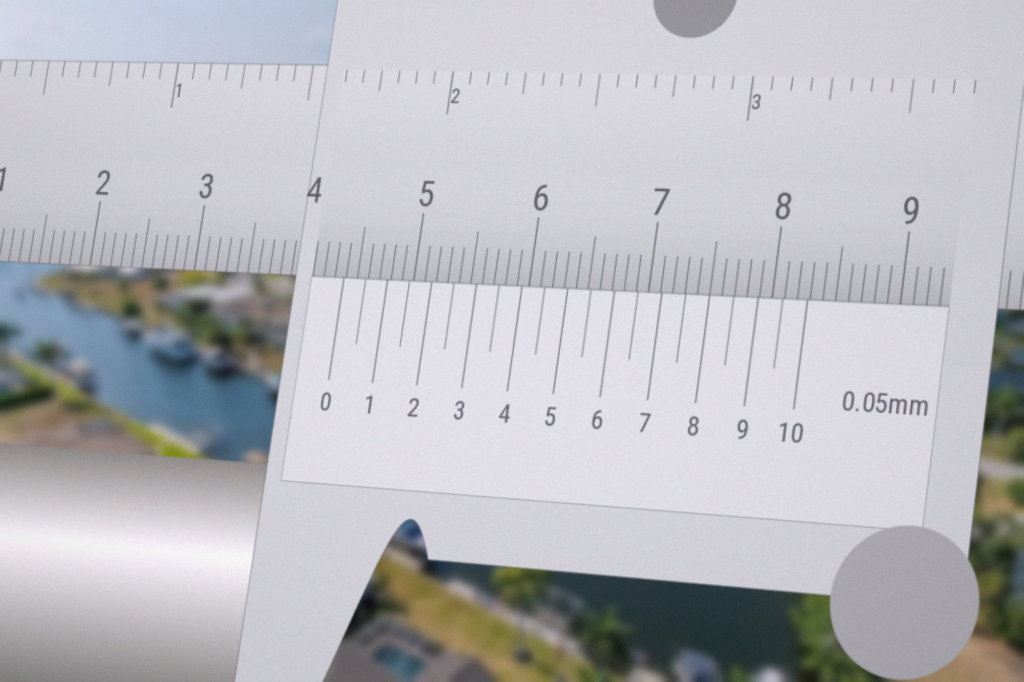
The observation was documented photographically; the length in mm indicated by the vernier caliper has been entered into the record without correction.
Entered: 43.8 mm
